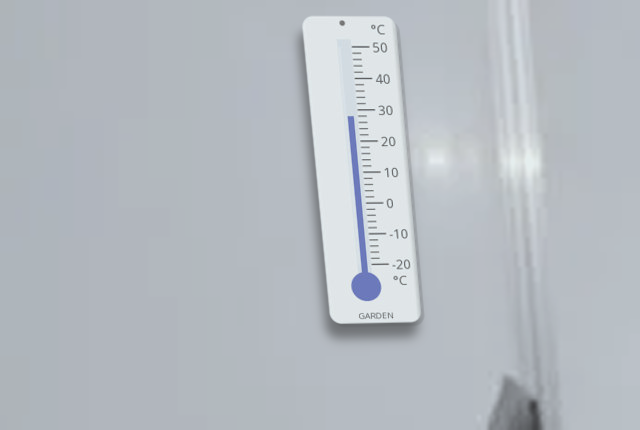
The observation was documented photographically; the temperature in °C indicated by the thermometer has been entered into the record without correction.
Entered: 28 °C
